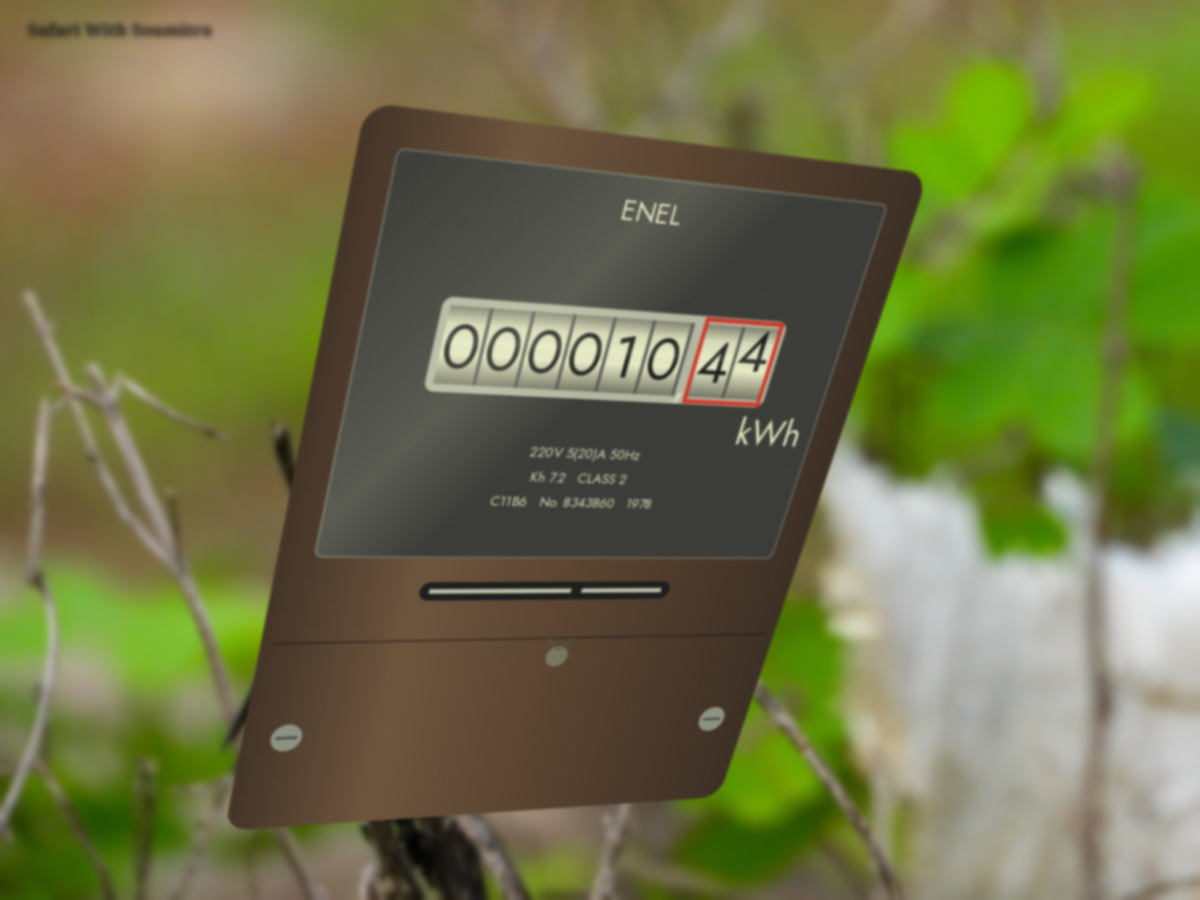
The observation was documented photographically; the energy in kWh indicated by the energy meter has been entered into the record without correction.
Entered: 10.44 kWh
